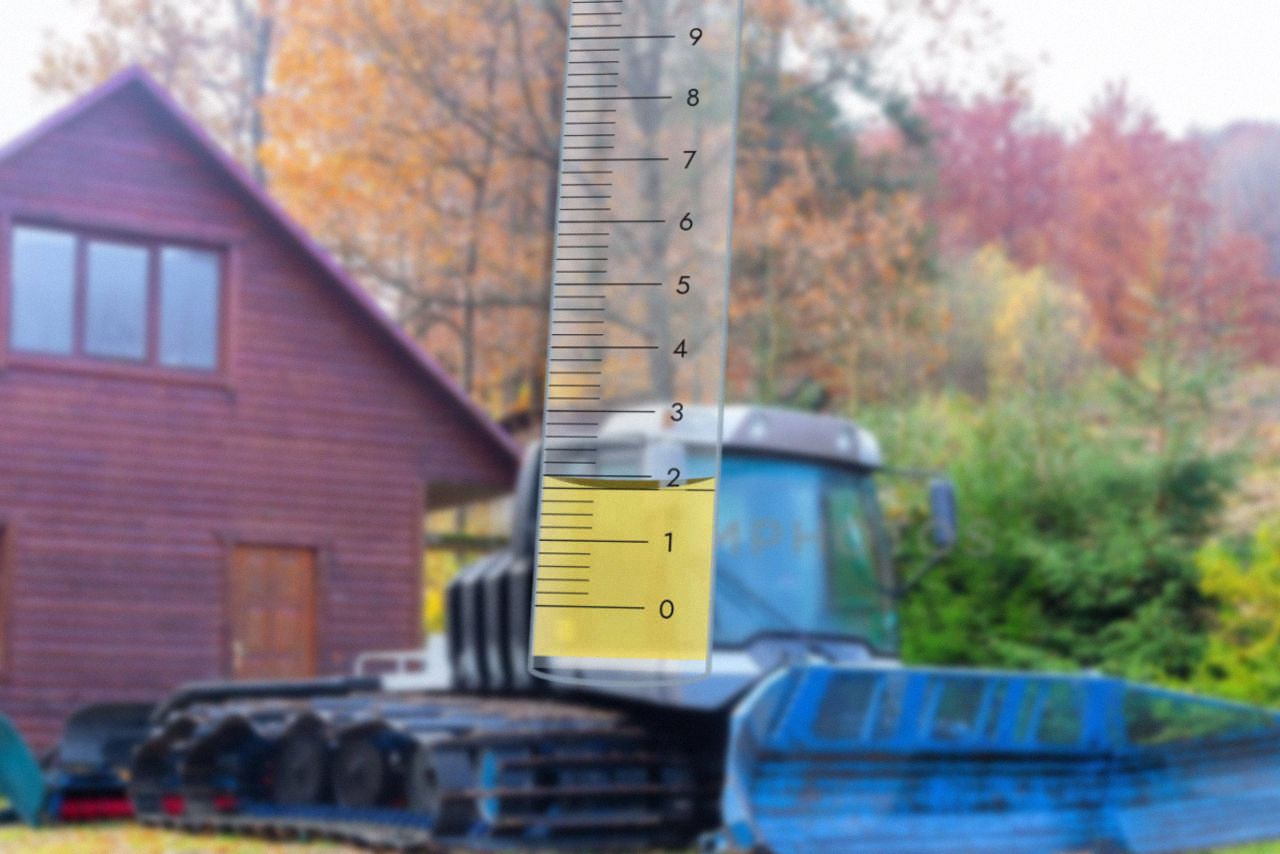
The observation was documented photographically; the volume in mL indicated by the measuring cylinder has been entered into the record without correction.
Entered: 1.8 mL
